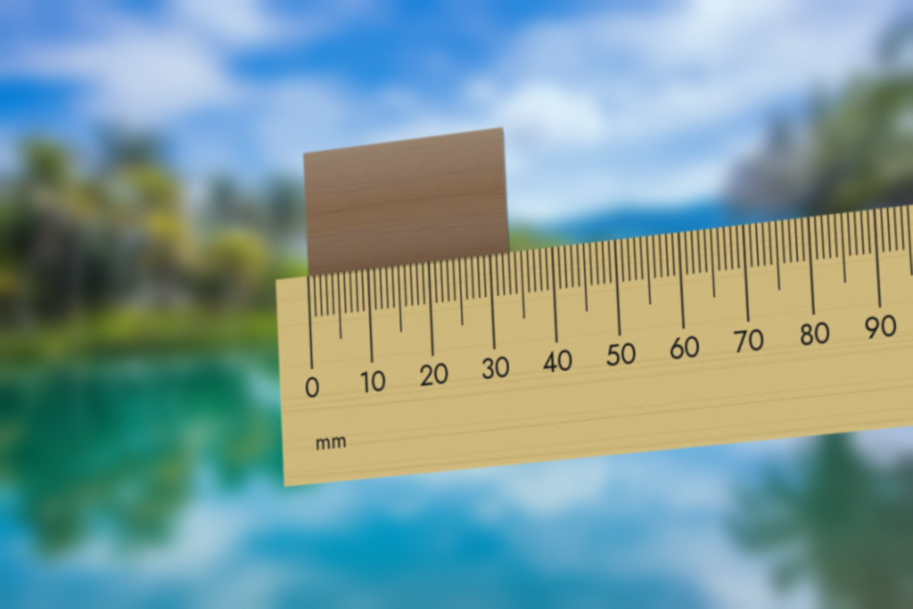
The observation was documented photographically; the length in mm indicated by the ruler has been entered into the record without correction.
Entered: 33 mm
